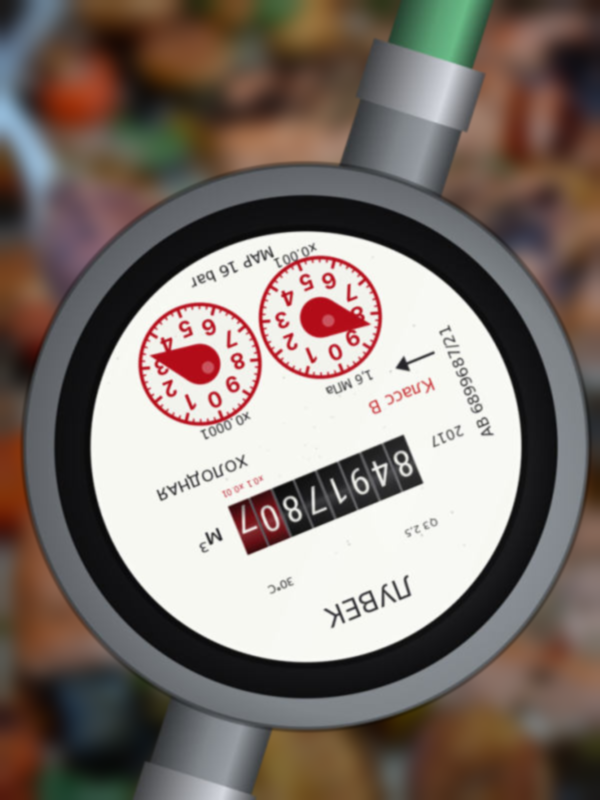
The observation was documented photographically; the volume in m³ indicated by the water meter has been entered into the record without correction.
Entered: 849178.0683 m³
